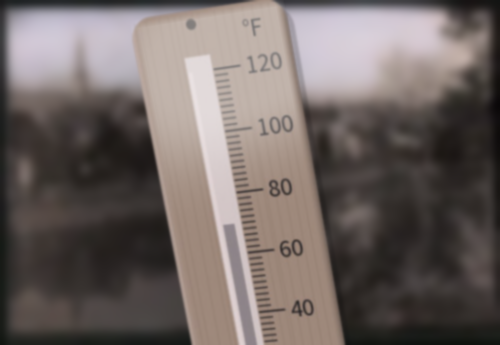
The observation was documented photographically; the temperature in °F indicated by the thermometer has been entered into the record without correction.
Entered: 70 °F
